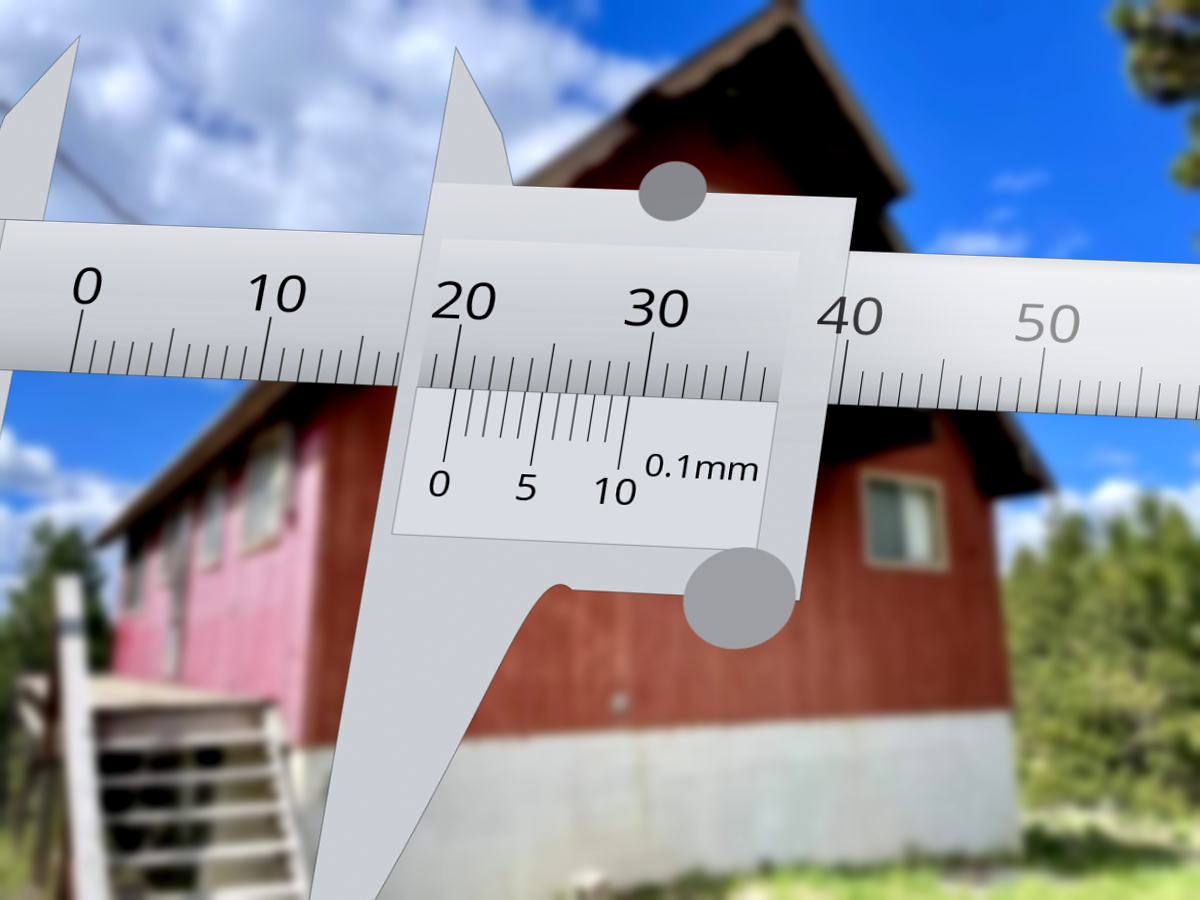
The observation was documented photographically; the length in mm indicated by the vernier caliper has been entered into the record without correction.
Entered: 20.3 mm
